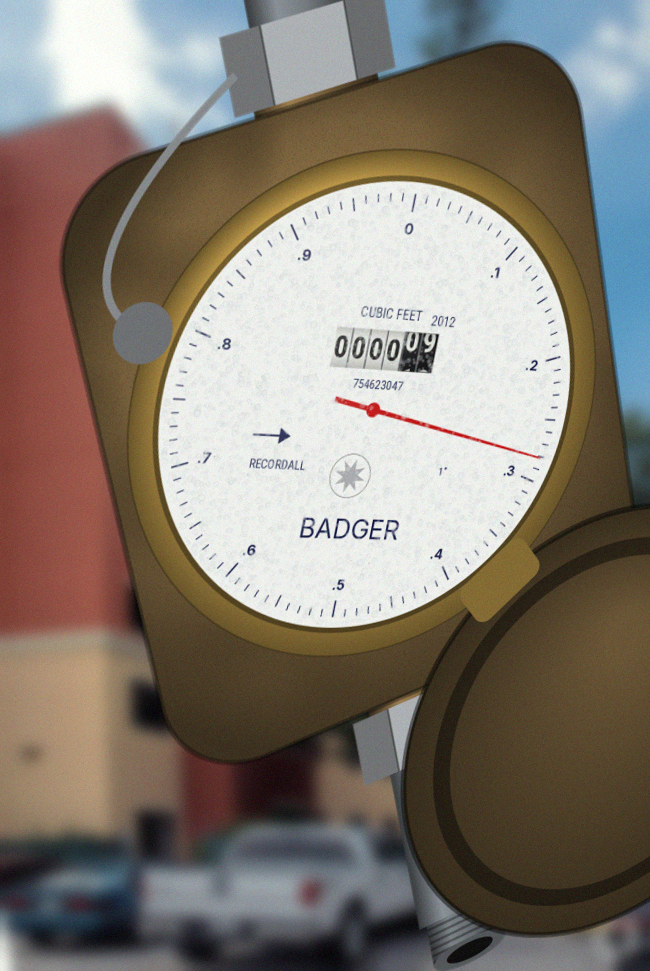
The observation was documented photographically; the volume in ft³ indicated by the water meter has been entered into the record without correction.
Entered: 9.28 ft³
